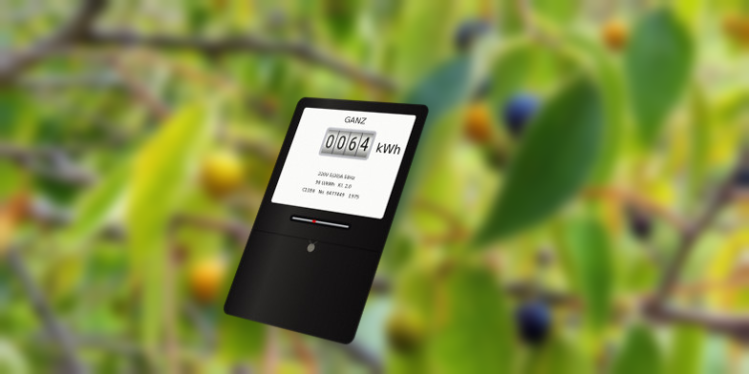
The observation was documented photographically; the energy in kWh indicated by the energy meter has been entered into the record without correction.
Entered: 64 kWh
